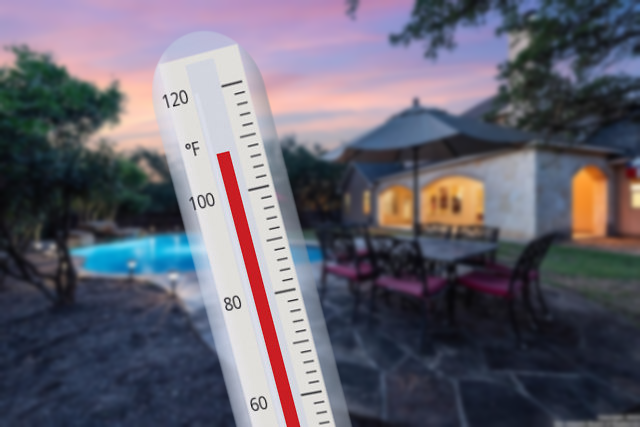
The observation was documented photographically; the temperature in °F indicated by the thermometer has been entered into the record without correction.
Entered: 108 °F
